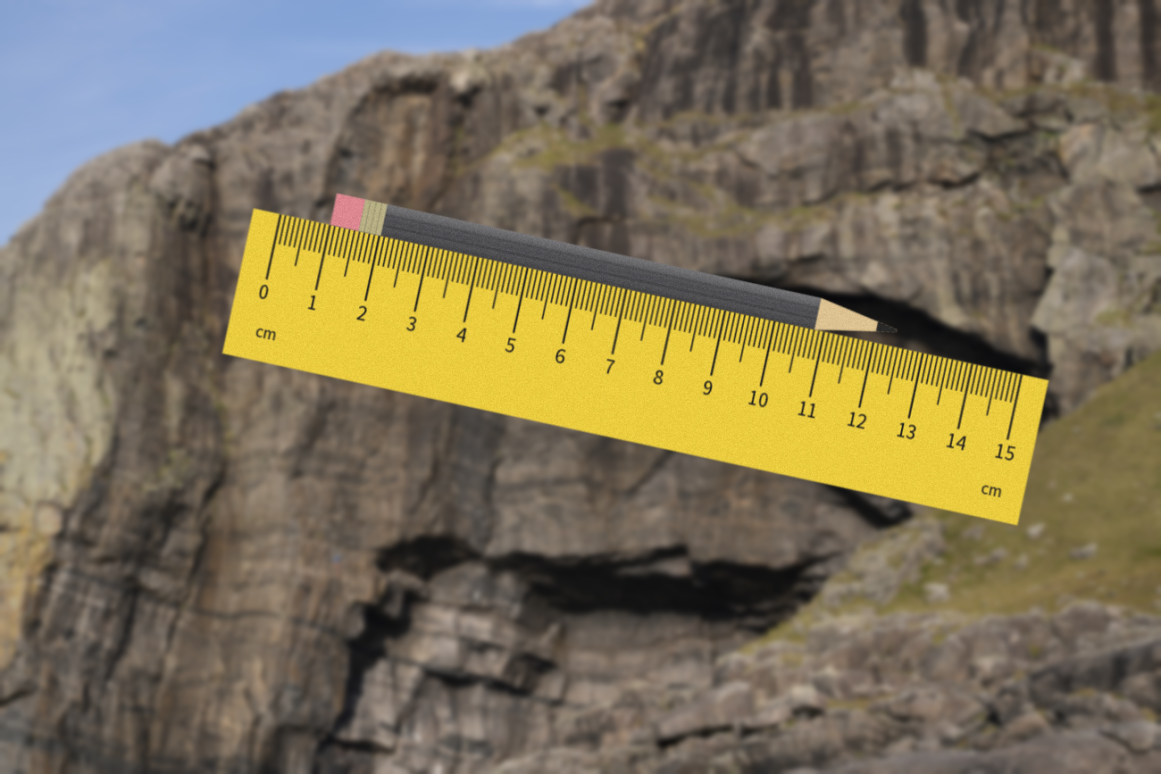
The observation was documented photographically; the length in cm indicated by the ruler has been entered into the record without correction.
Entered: 11.4 cm
